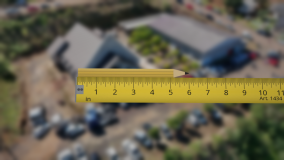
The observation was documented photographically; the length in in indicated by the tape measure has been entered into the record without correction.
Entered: 6 in
